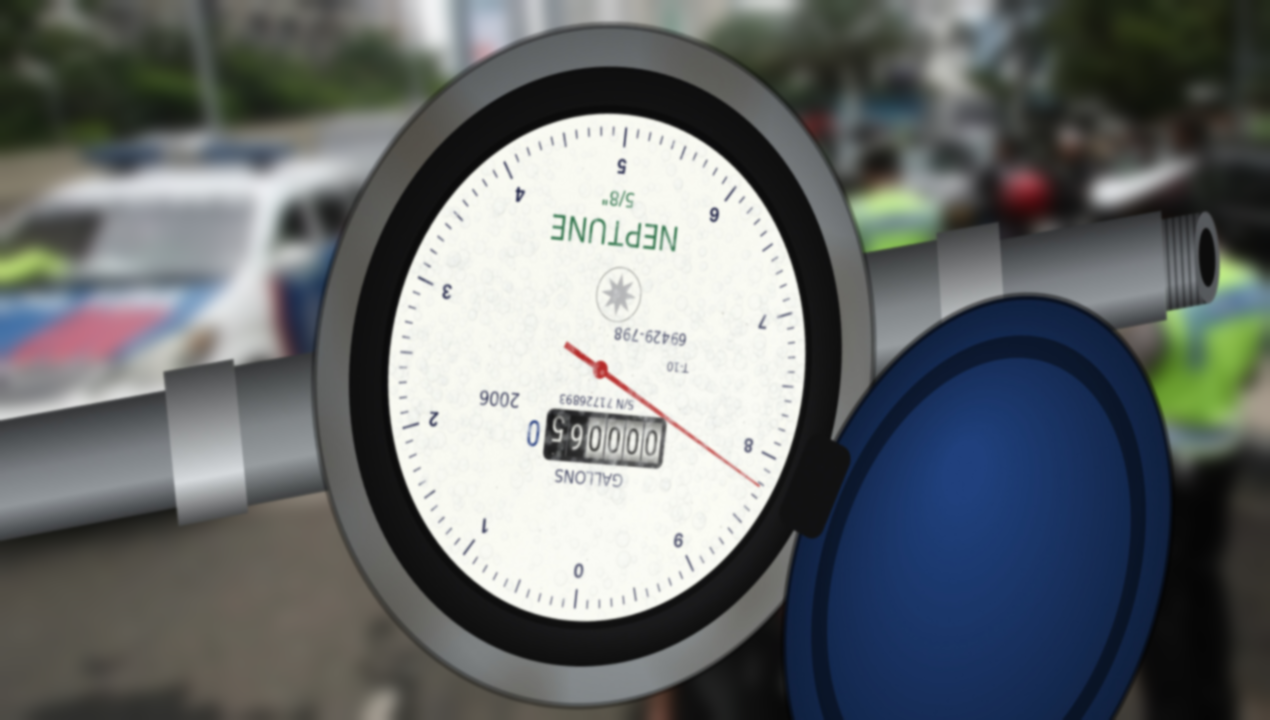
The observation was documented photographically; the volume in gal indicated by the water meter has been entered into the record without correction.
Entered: 648.2 gal
